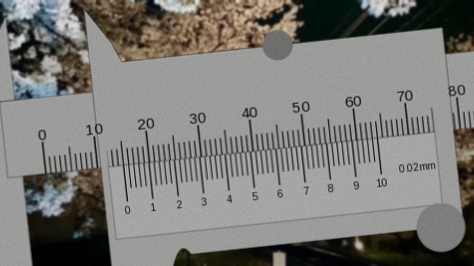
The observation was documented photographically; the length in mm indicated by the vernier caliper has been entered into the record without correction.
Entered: 15.0 mm
